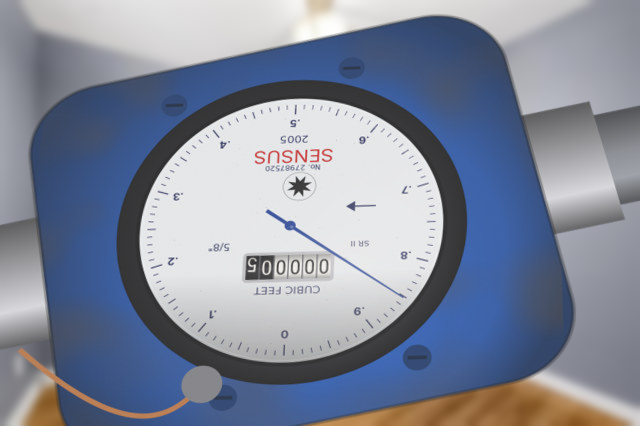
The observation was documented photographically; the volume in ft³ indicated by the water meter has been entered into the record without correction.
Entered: 4.85 ft³
